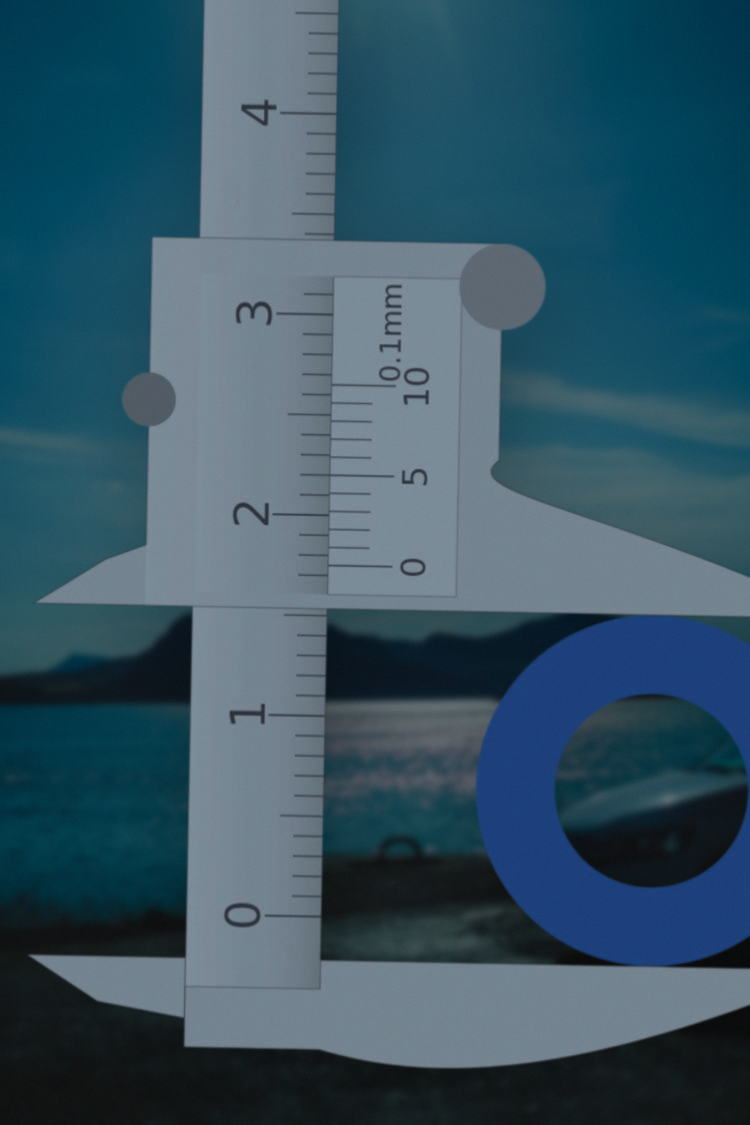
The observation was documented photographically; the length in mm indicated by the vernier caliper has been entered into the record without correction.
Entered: 17.5 mm
